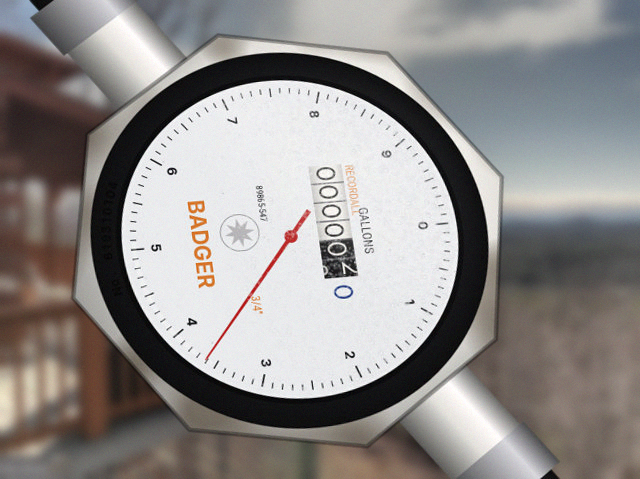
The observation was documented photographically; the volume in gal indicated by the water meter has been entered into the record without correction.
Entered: 23.6 gal
